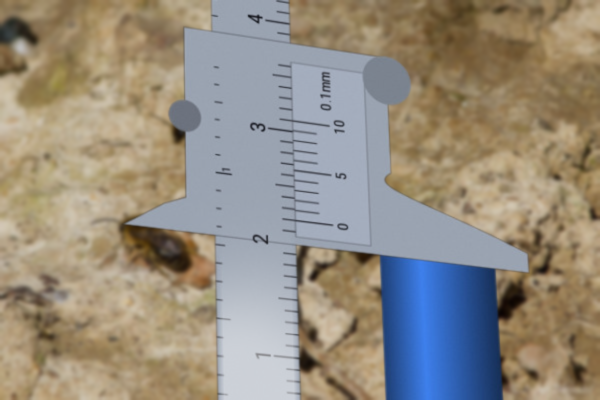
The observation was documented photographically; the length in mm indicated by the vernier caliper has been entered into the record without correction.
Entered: 22.0 mm
